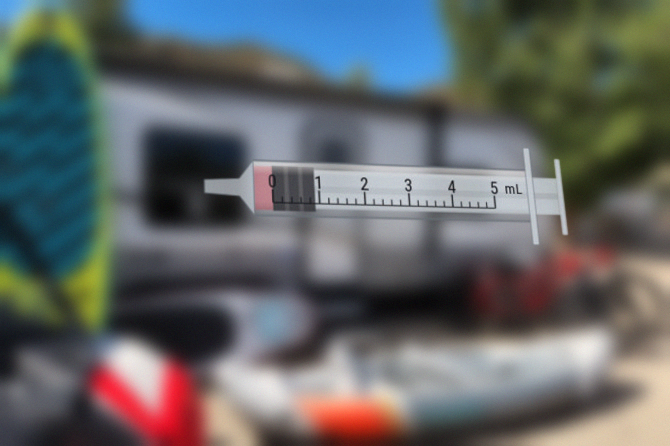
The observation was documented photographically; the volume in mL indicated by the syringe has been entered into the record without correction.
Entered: 0 mL
